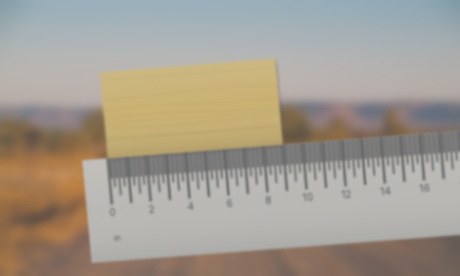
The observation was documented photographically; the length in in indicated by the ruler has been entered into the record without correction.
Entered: 9 in
